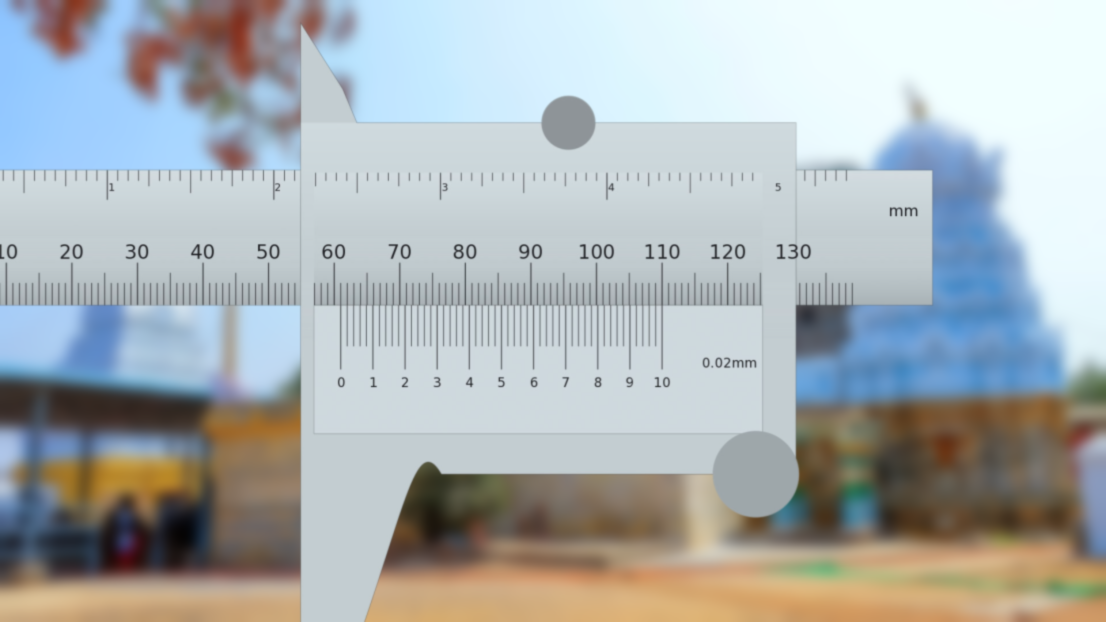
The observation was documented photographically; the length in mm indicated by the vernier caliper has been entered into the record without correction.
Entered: 61.0 mm
